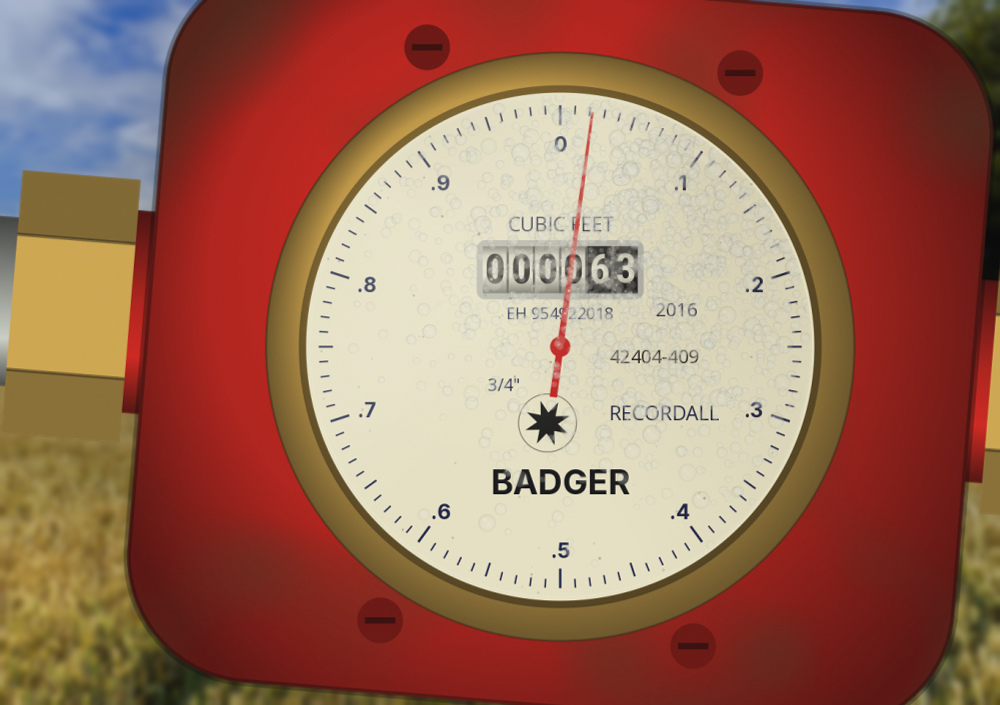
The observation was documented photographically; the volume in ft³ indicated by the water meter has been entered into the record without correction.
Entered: 63.02 ft³
